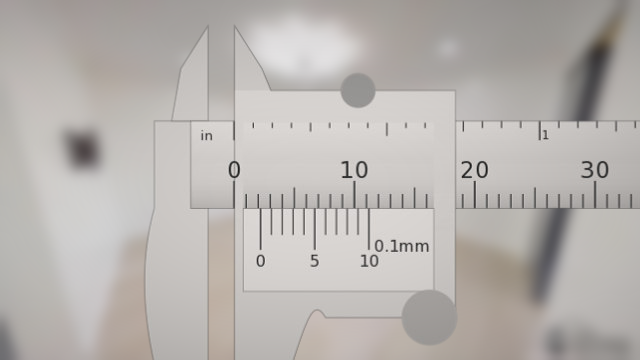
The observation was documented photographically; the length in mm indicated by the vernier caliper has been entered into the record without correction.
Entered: 2.2 mm
